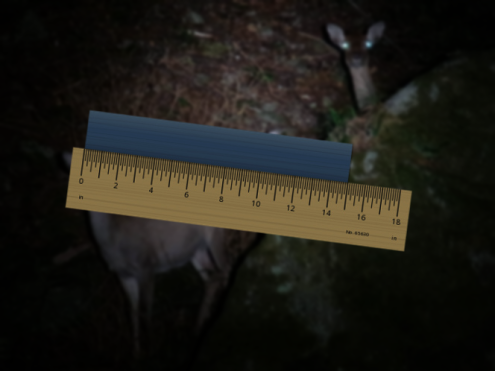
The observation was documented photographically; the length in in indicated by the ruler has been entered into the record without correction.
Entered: 15 in
